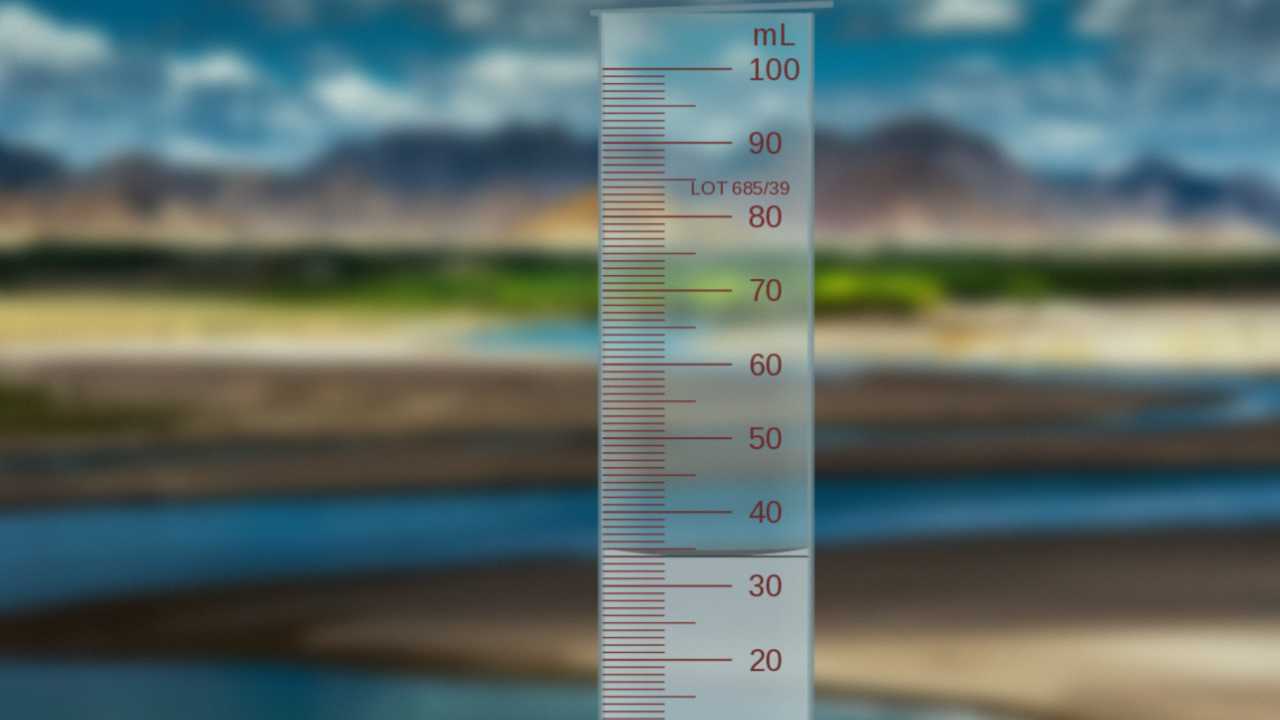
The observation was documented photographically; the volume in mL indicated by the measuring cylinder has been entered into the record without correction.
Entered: 34 mL
